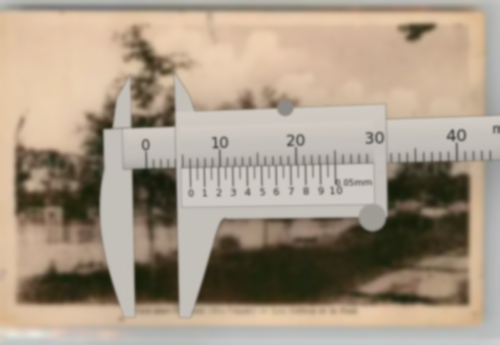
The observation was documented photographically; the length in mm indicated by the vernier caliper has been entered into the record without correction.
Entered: 6.0 mm
